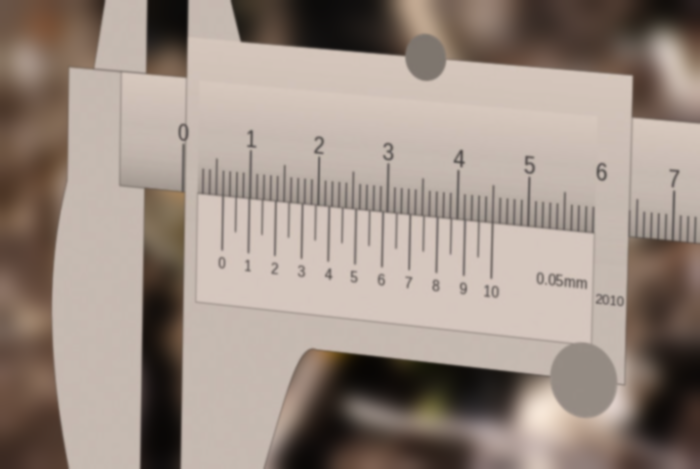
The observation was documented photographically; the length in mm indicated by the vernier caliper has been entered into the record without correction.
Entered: 6.0 mm
